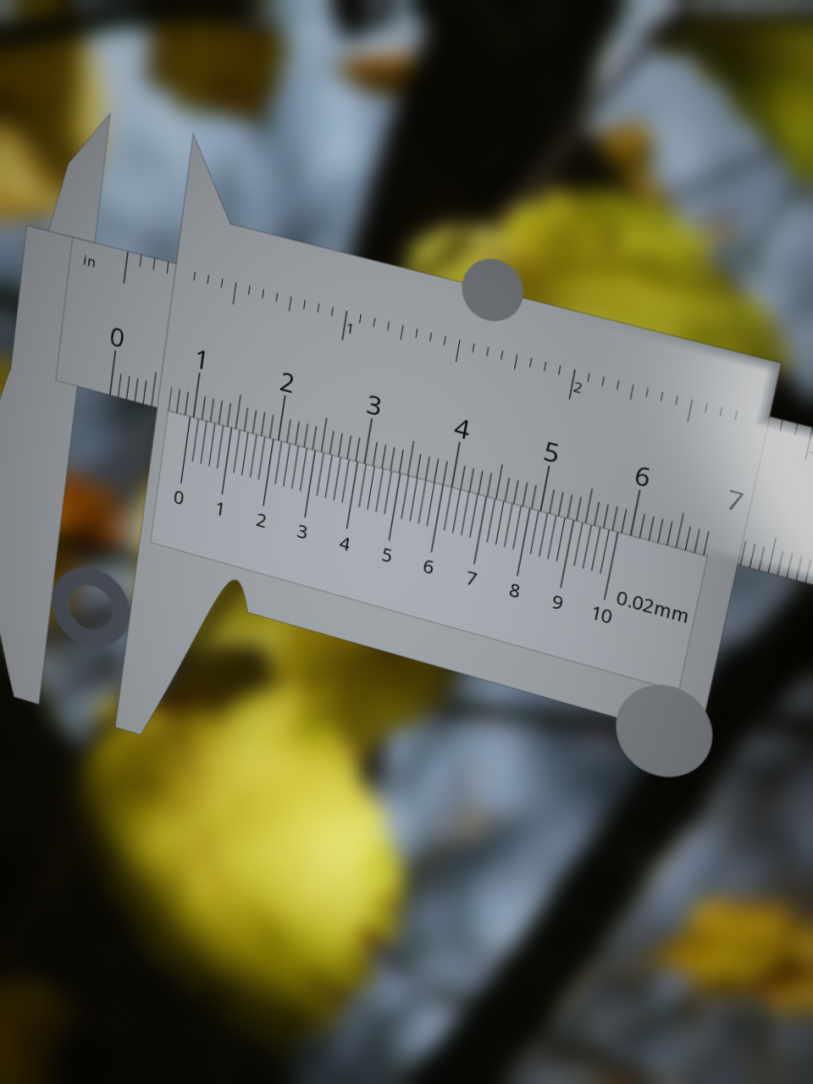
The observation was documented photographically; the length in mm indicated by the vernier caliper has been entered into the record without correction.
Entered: 9.6 mm
